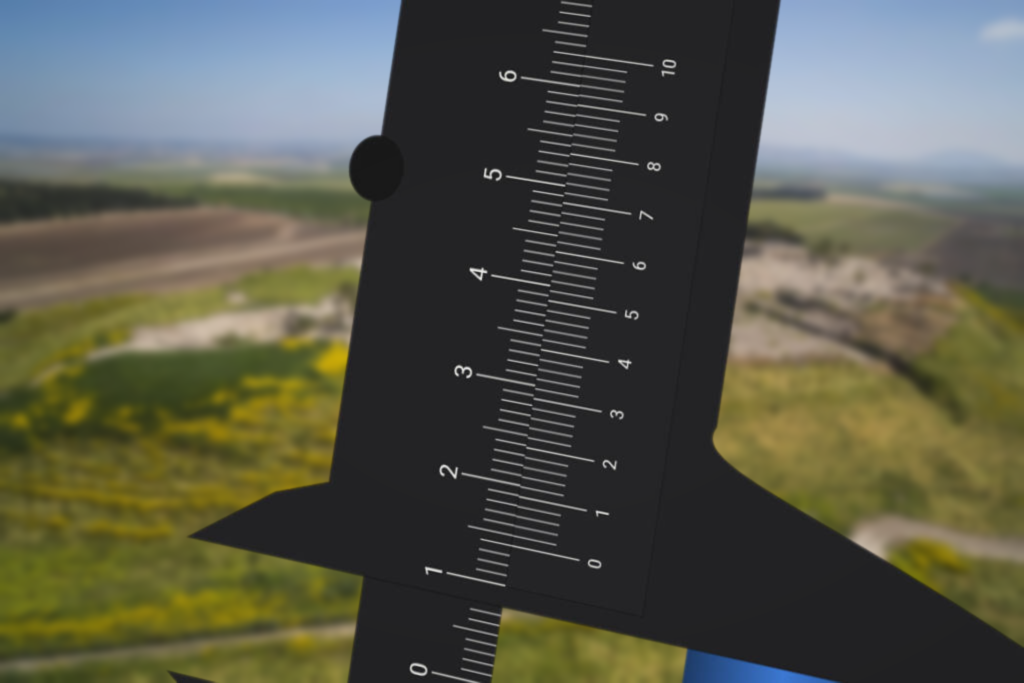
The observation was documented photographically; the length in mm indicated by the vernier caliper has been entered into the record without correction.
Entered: 14.0 mm
